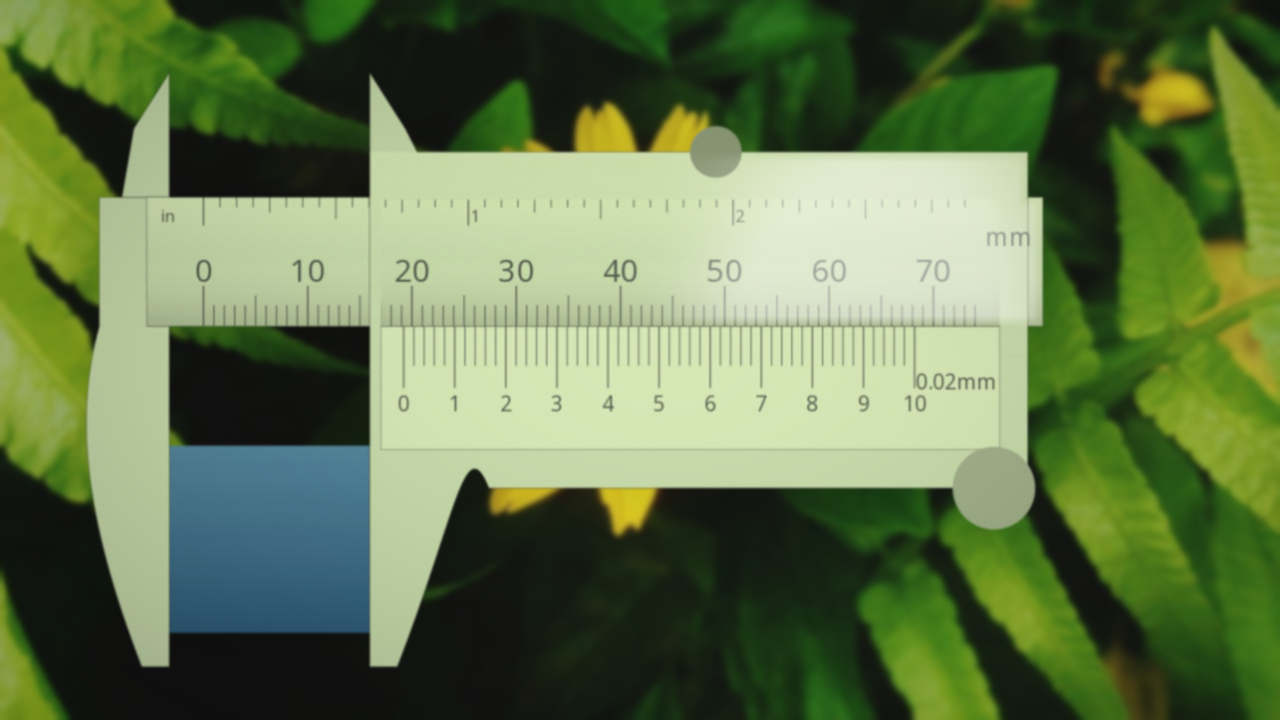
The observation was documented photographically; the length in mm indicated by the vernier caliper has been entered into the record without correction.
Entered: 19.2 mm
